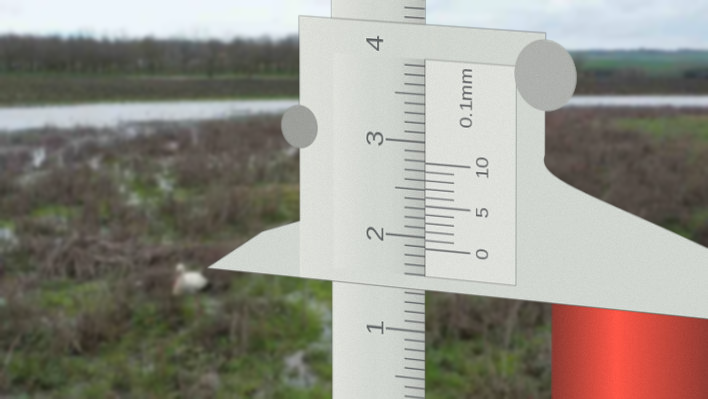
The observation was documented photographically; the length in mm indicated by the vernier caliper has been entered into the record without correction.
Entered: 18.8 mm
